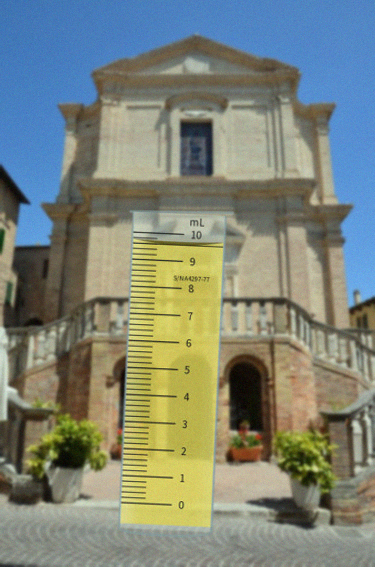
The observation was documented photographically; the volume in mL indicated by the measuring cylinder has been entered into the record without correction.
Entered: 9.6 mL
